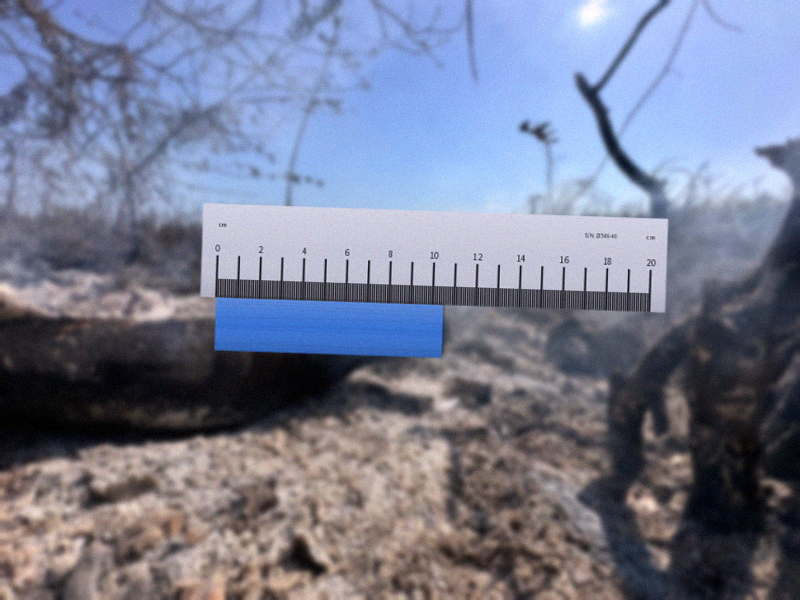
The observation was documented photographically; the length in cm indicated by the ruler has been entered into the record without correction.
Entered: 10.5 cm
